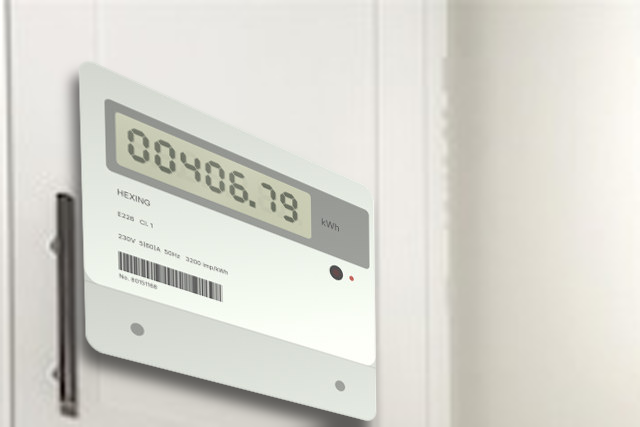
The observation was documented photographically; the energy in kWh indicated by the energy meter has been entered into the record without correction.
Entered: 406.79 kWh
